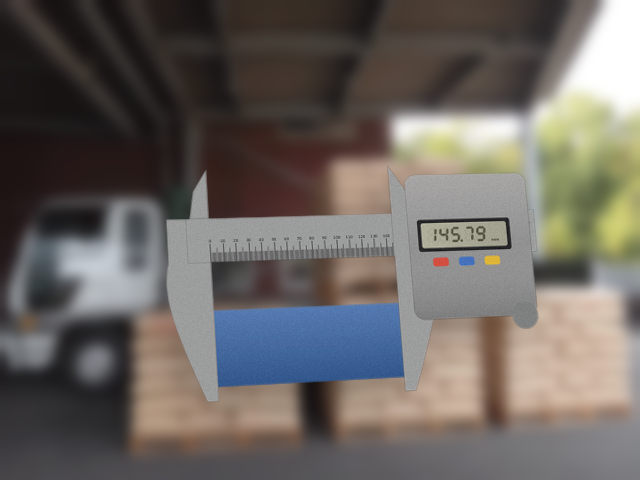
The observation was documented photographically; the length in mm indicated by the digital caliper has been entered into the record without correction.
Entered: 145.79 mm
